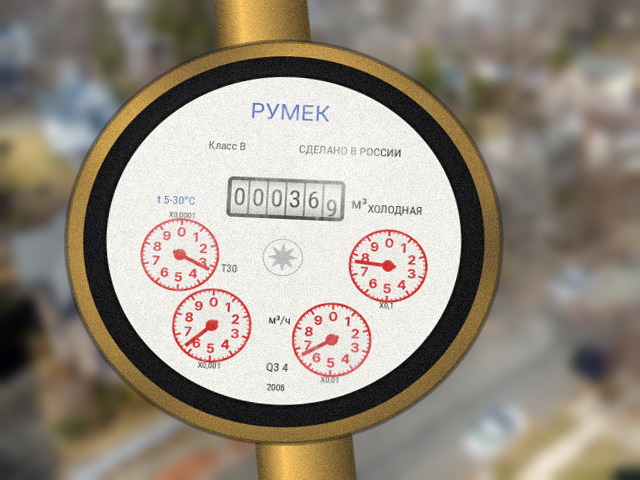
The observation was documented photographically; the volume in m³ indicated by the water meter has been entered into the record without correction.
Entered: 368.7663 m³
